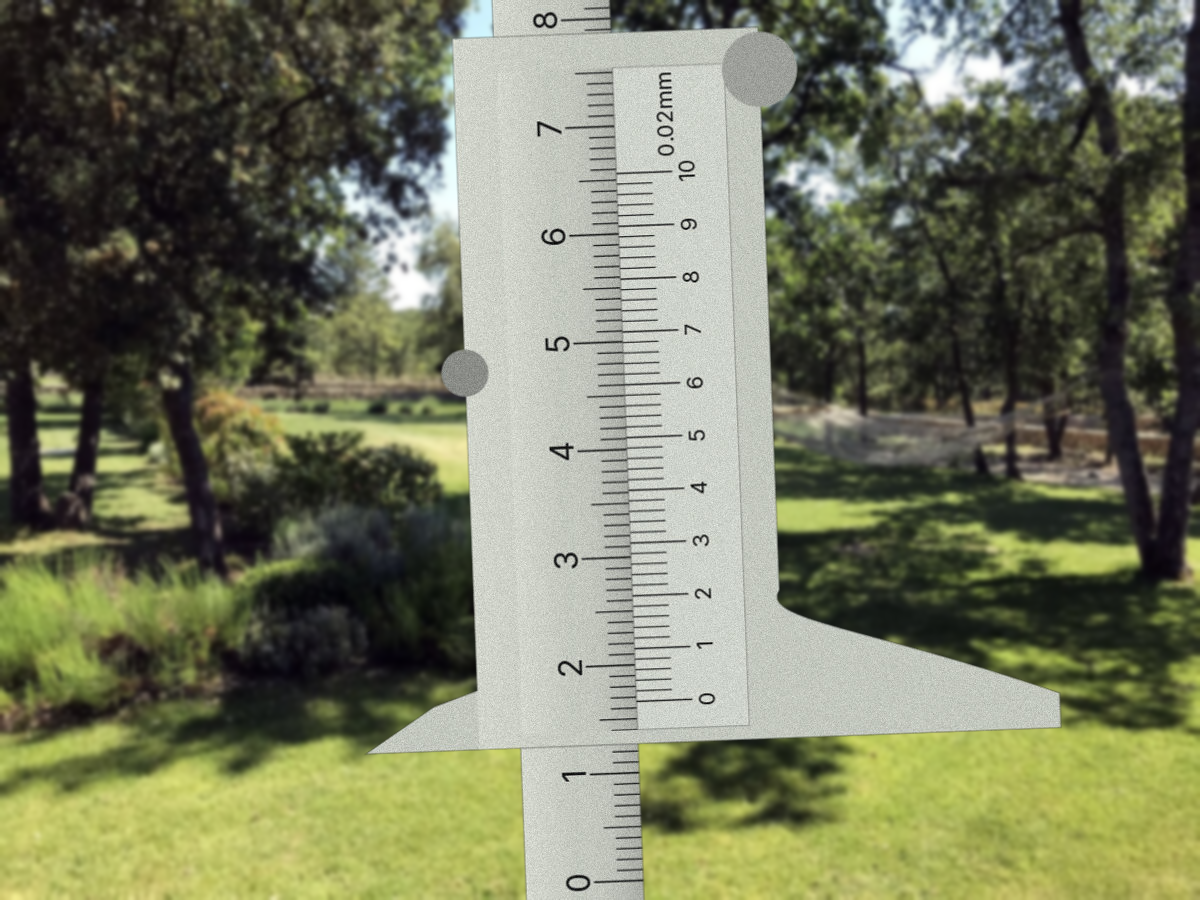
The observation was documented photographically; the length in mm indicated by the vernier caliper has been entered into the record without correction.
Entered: 16.6 mm
